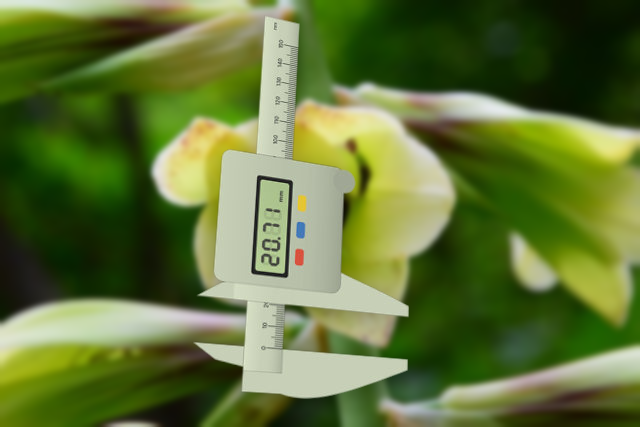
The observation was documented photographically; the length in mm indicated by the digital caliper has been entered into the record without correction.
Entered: 20.71 mm
